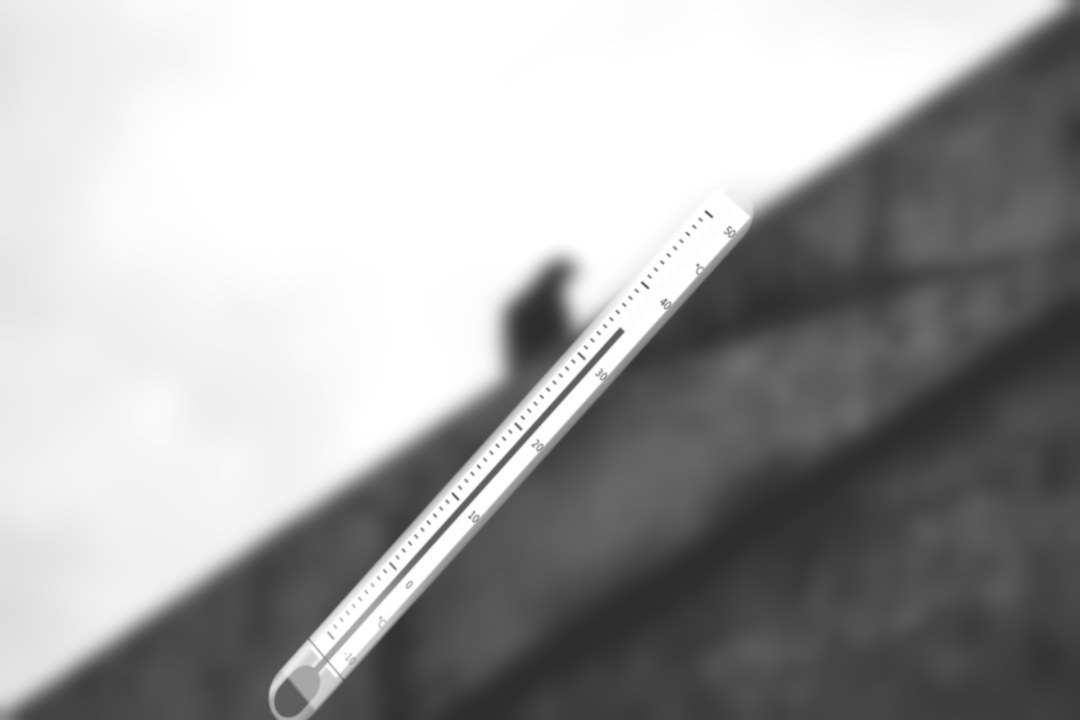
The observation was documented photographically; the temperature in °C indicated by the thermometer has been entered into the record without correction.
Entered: 35 °C
